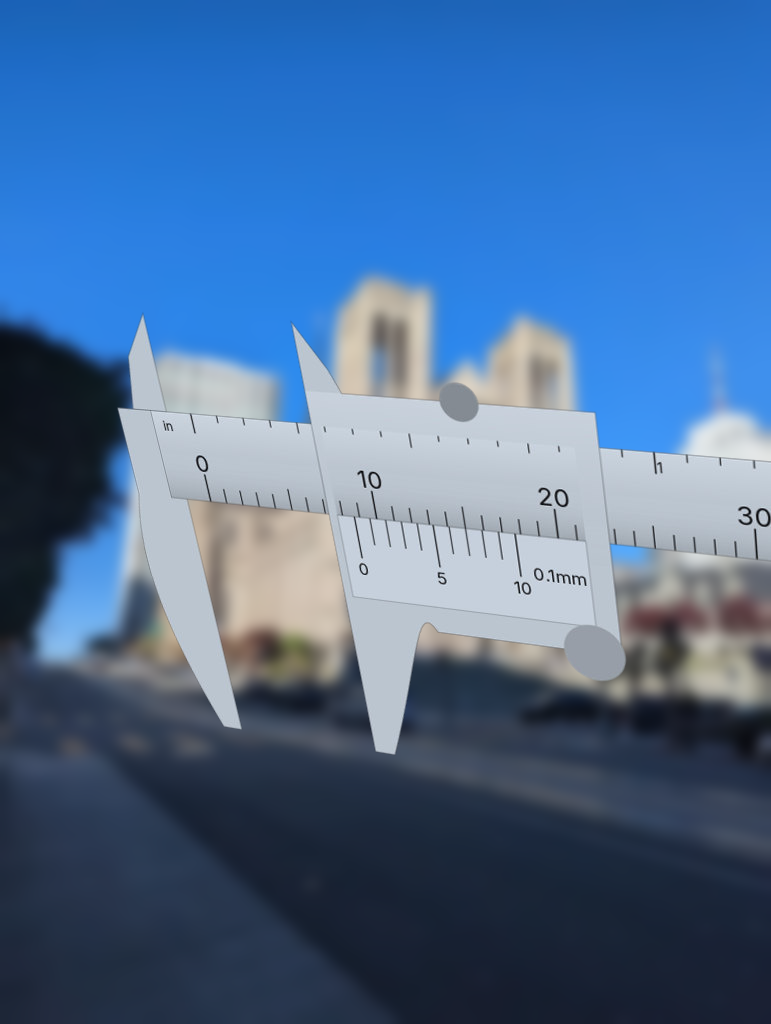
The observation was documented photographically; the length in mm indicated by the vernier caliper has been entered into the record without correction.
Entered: 8.7 mm
